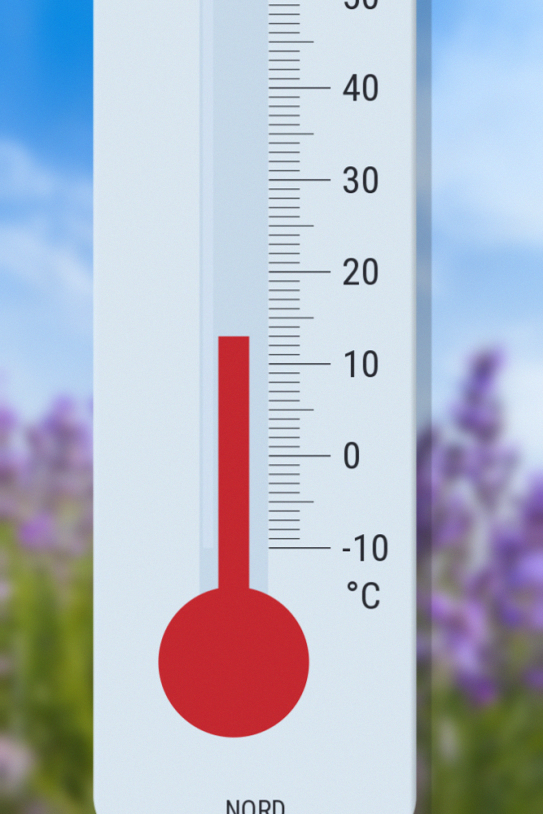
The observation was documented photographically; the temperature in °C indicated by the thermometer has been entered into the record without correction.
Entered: 13 °C
